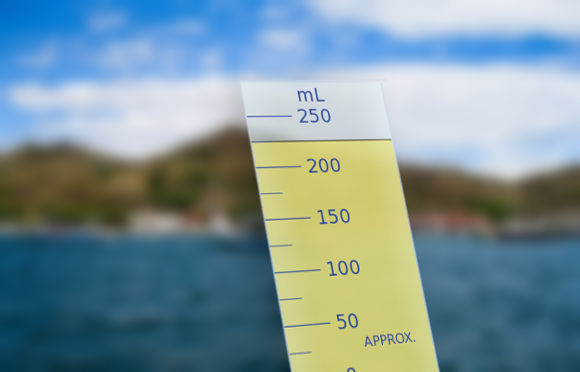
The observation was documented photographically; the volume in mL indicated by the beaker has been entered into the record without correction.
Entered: 225 mL
